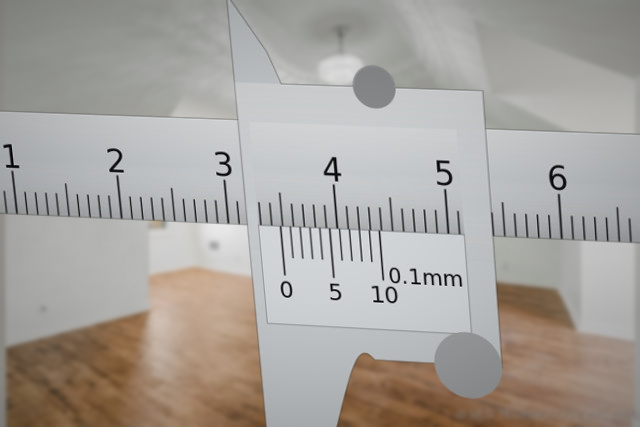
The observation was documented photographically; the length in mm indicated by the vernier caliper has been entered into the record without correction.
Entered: 34.8 mm
